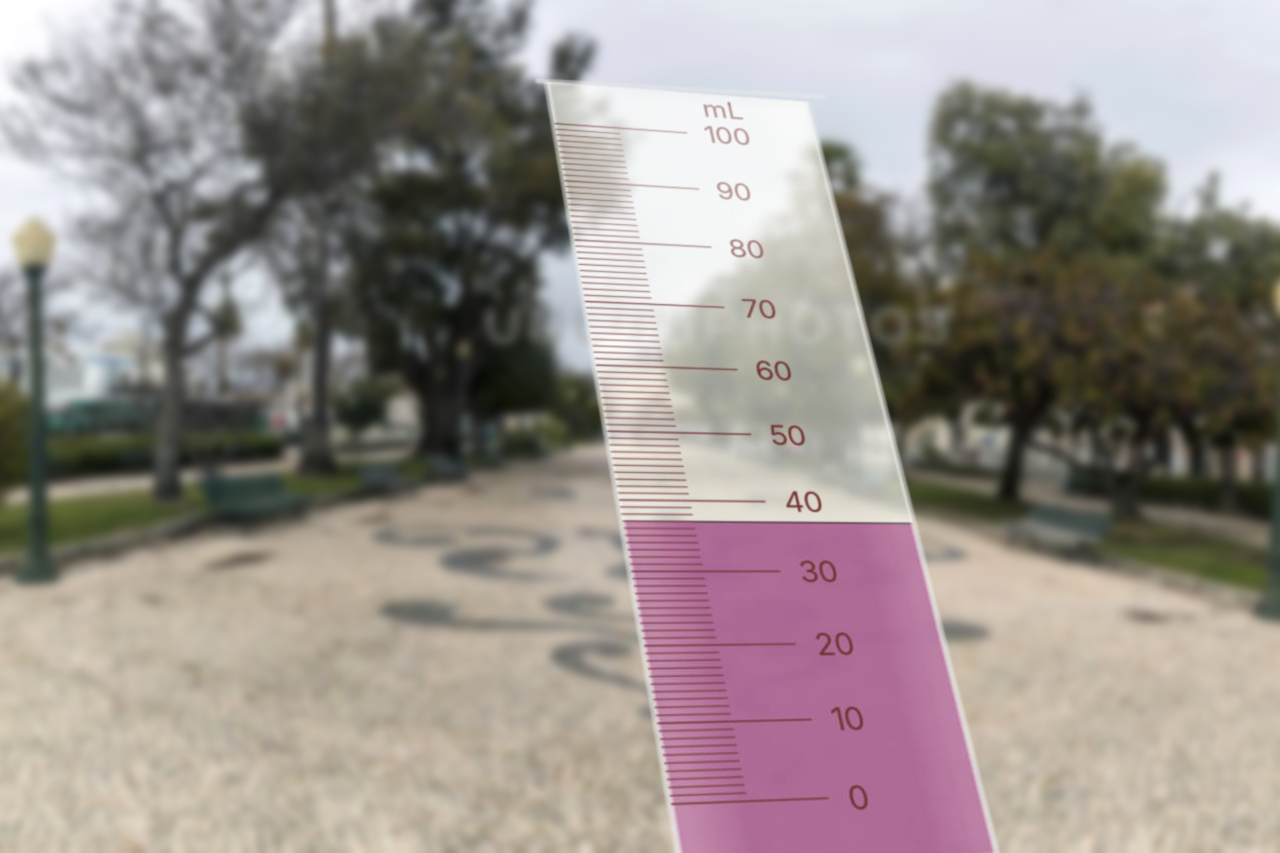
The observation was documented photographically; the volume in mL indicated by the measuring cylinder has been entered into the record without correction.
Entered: 37 mL
